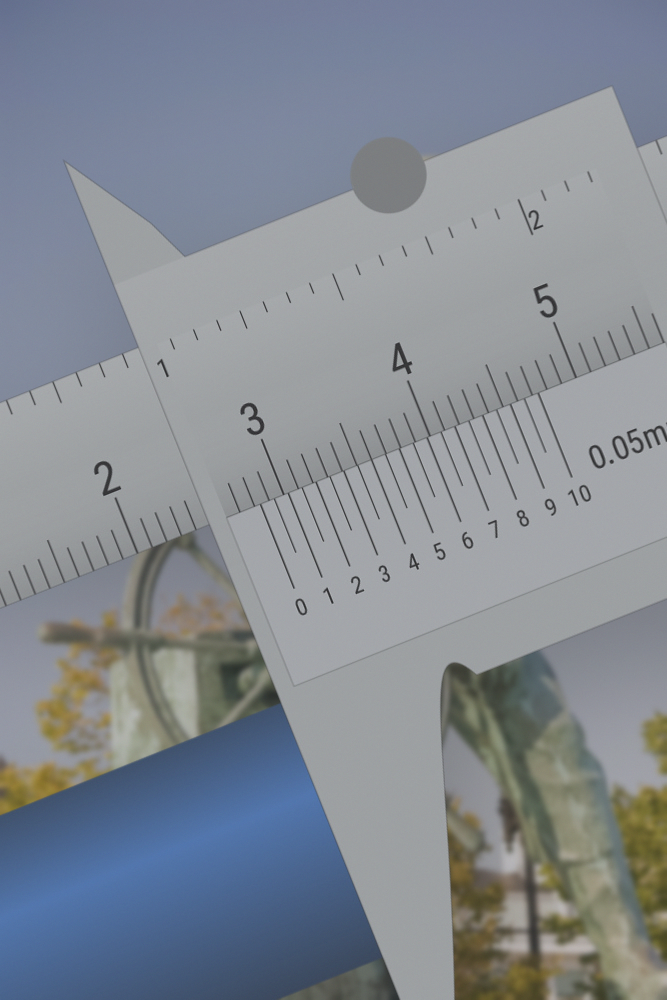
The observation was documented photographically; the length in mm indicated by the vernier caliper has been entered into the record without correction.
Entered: 28.4 mm
